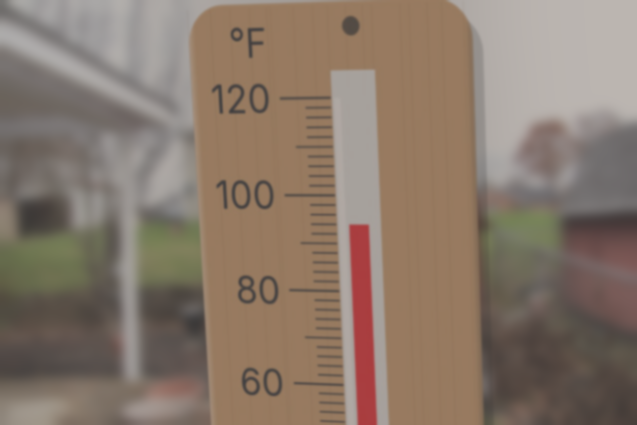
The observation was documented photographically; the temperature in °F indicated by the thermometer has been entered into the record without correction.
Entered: 94 °F
